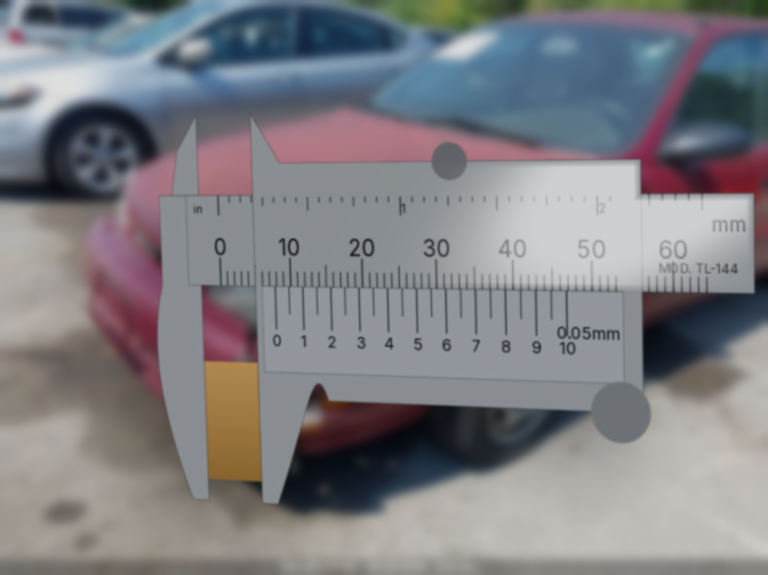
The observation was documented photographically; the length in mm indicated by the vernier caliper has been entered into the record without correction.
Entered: 7.8 mm
